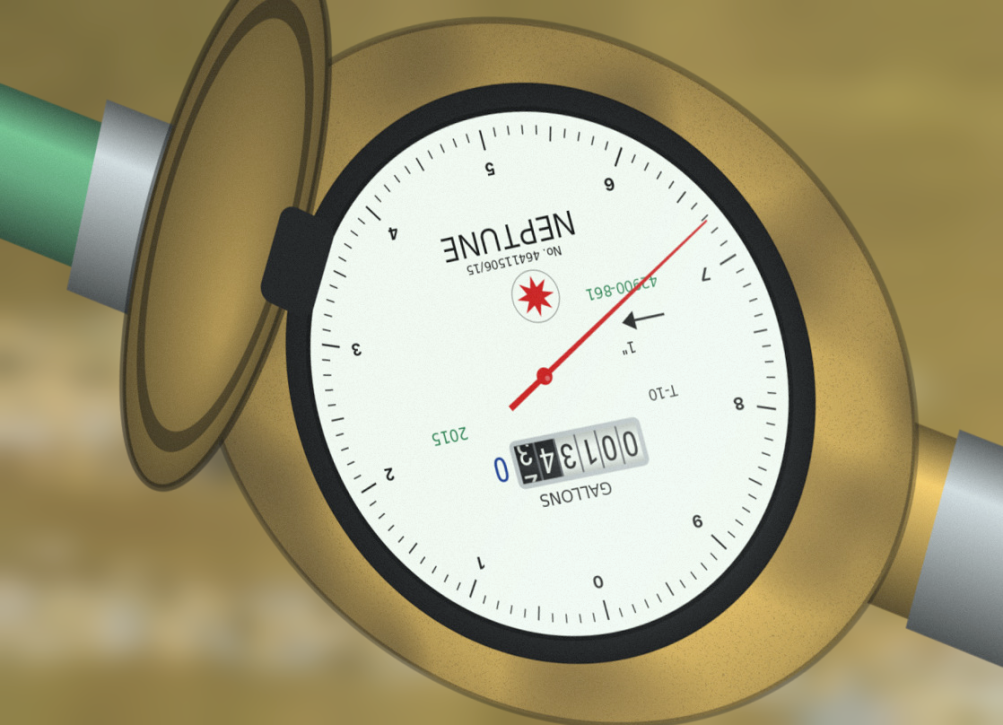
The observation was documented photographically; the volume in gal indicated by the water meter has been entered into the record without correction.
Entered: 13426.7 gal
